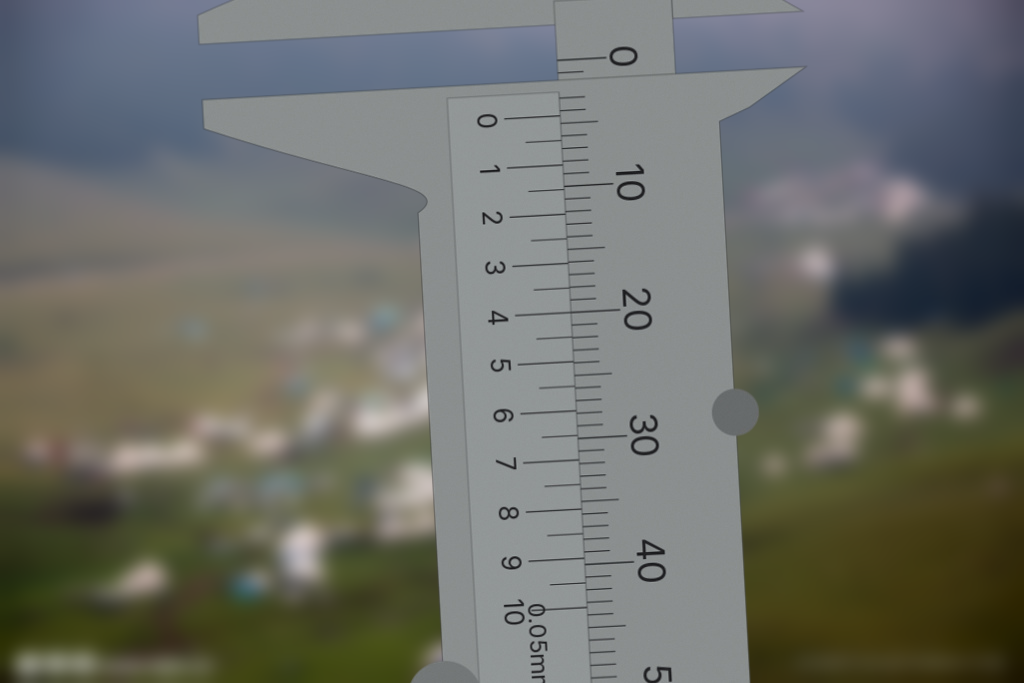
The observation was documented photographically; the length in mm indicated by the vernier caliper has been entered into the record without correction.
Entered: 4.4 mm
